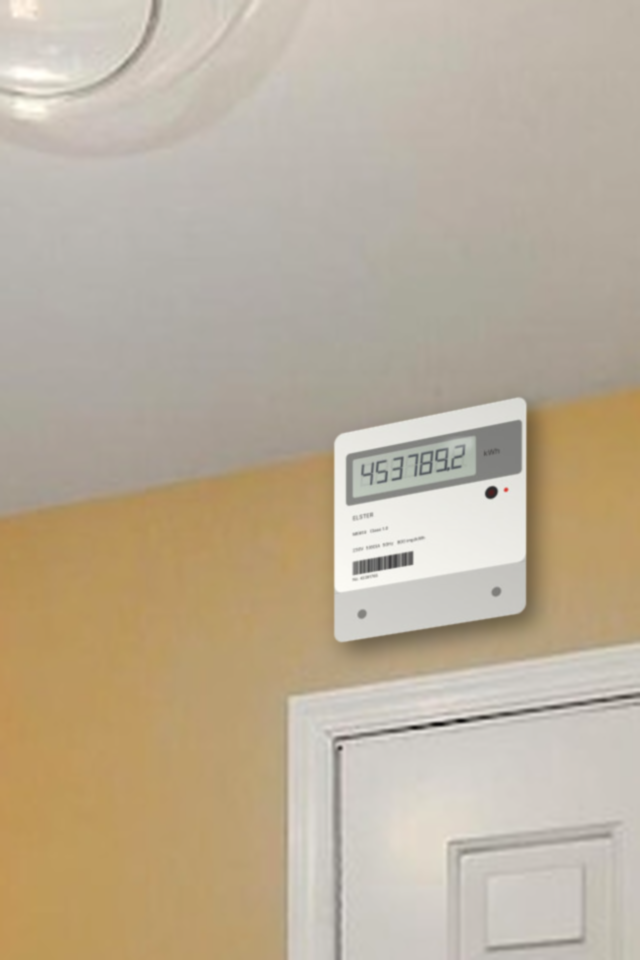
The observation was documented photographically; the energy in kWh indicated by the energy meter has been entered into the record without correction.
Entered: 453789.2 kWh
